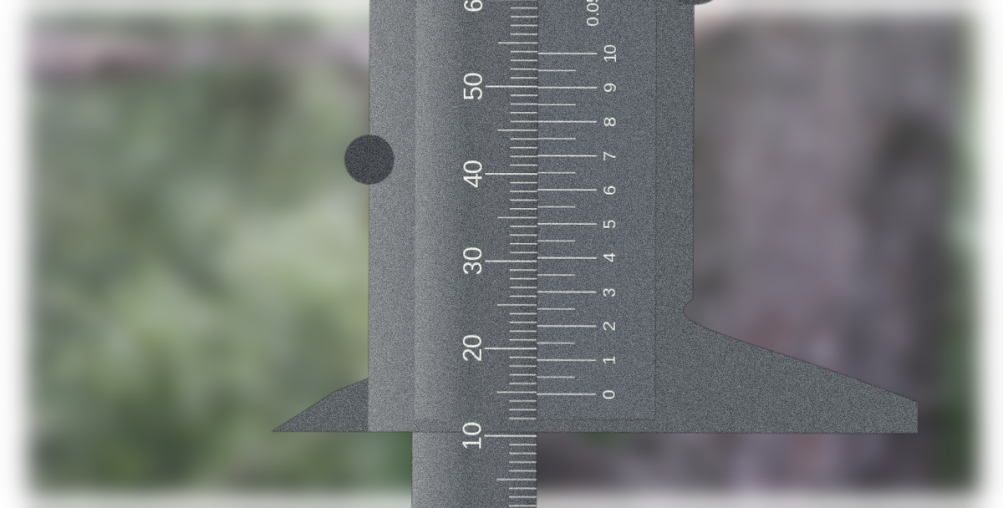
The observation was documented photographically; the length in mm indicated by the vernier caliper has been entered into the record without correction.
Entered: 14.8 mm
